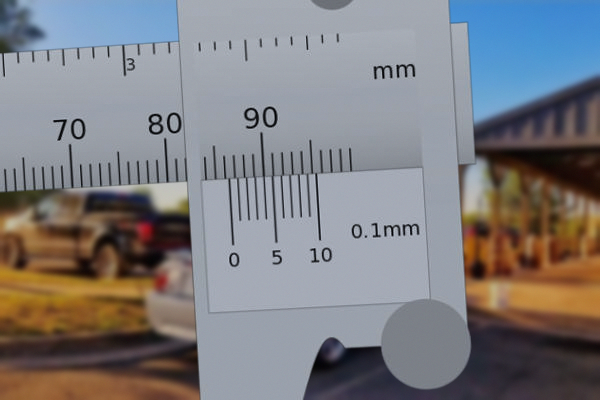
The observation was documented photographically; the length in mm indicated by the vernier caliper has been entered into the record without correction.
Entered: 86.4 mm
